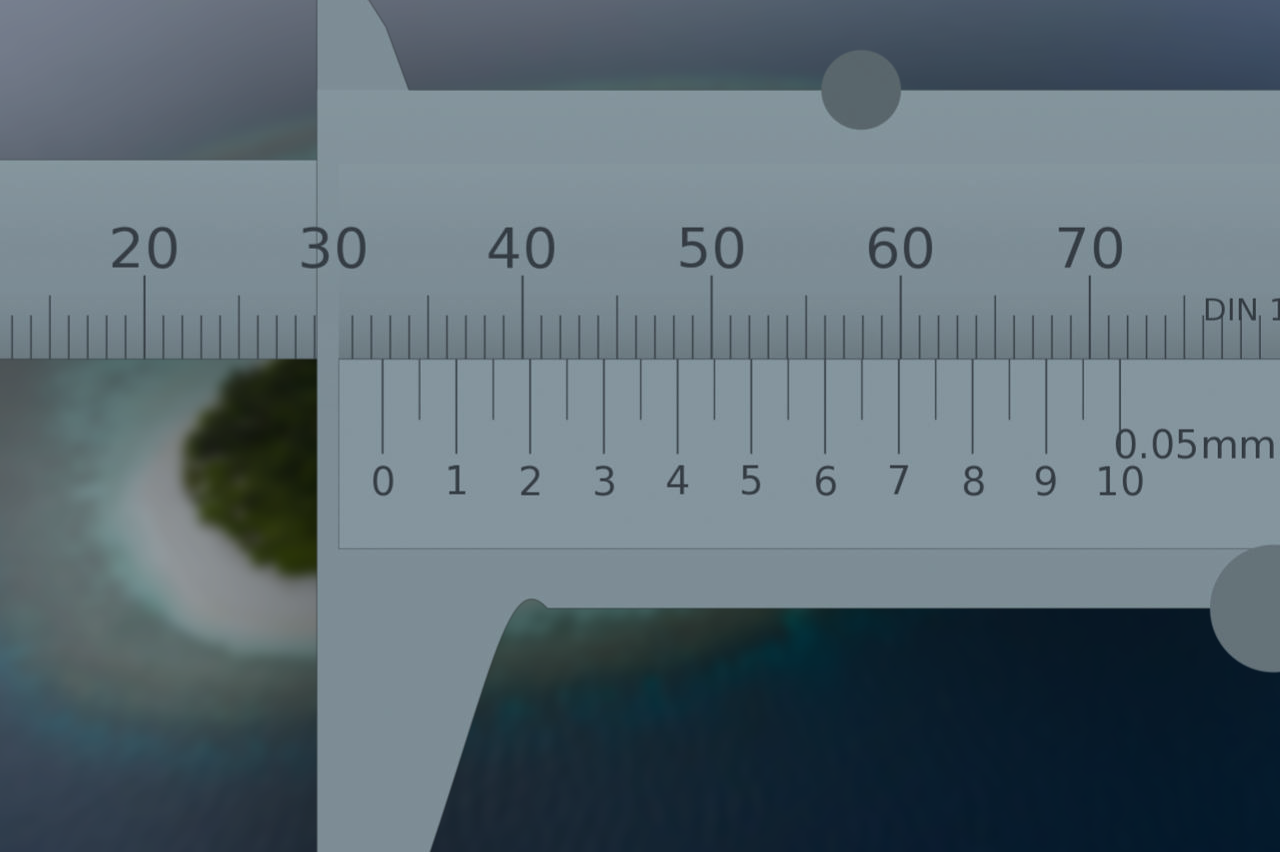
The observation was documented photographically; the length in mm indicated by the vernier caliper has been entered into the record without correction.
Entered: 32.6 mm
